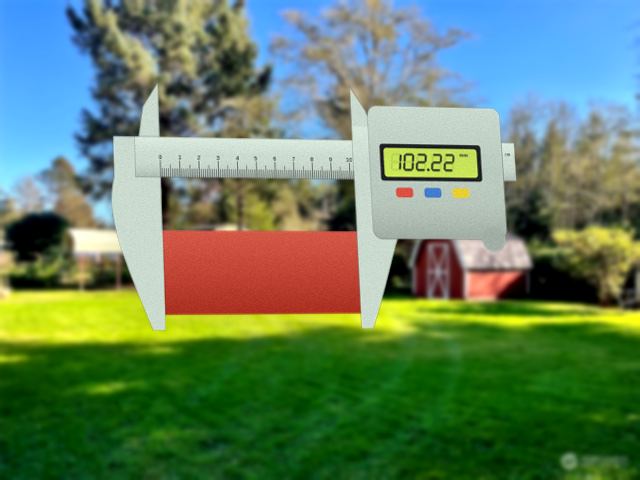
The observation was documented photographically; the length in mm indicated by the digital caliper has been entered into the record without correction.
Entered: 102.22 mm
